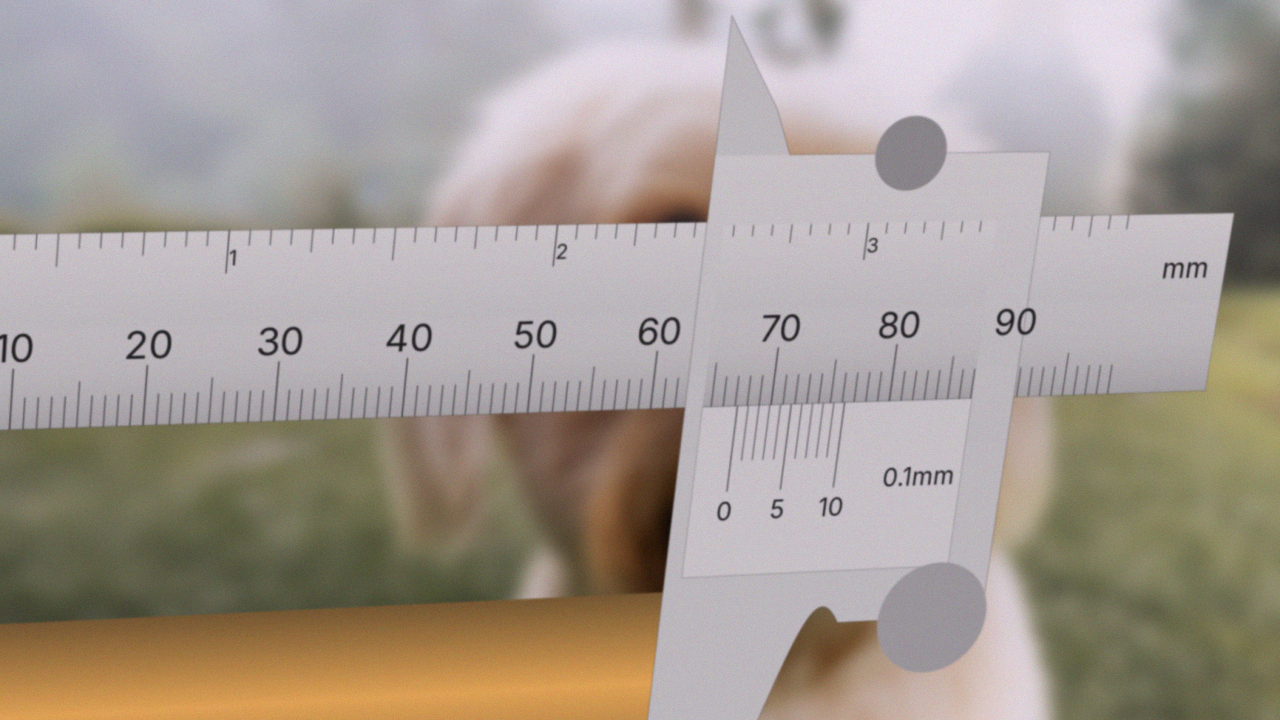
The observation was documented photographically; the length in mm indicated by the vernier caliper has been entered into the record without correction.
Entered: 67.2 mm
